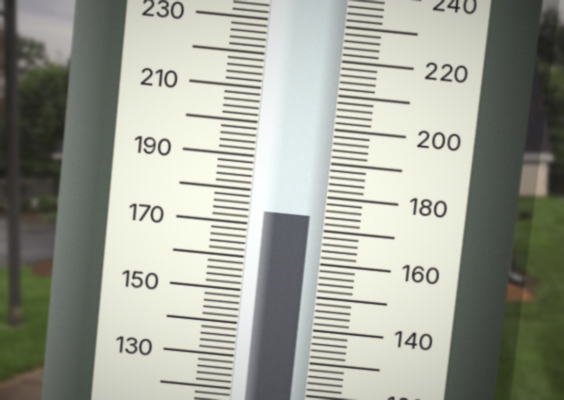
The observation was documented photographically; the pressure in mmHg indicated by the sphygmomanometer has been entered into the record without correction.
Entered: 174 mmHg
